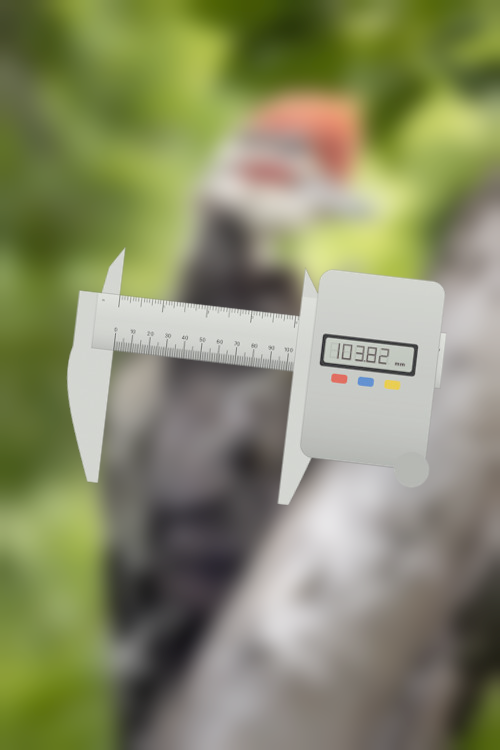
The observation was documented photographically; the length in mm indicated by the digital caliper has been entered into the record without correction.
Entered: 103.82 mm
